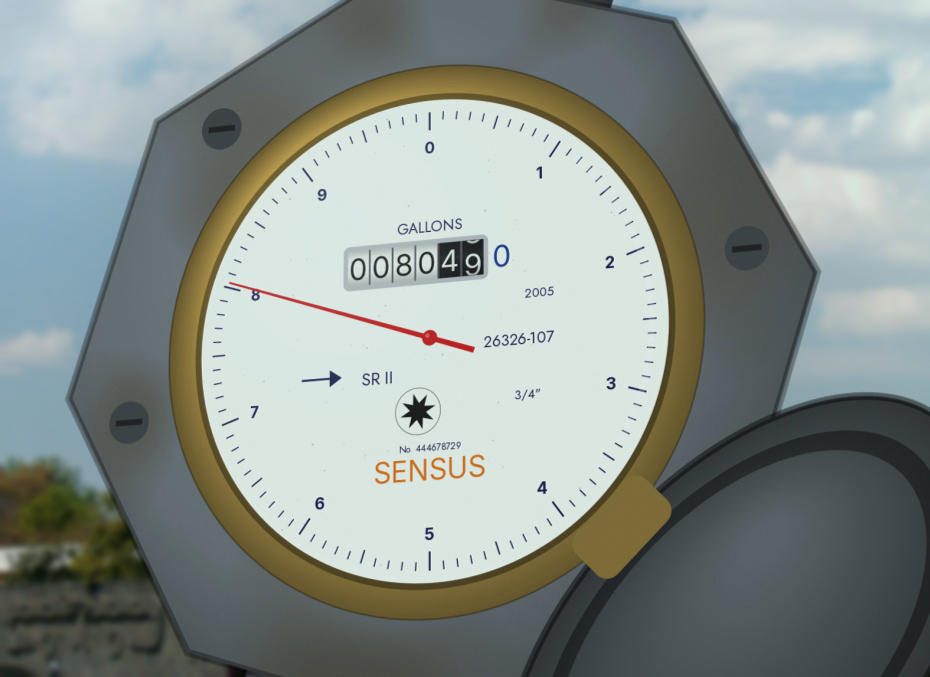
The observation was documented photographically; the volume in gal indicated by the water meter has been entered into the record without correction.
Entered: 80488.0 gal
